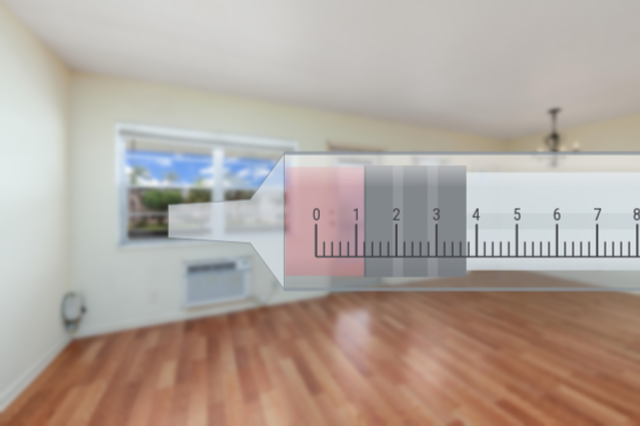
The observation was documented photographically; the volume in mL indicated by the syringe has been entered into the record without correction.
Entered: 1.2 mL
